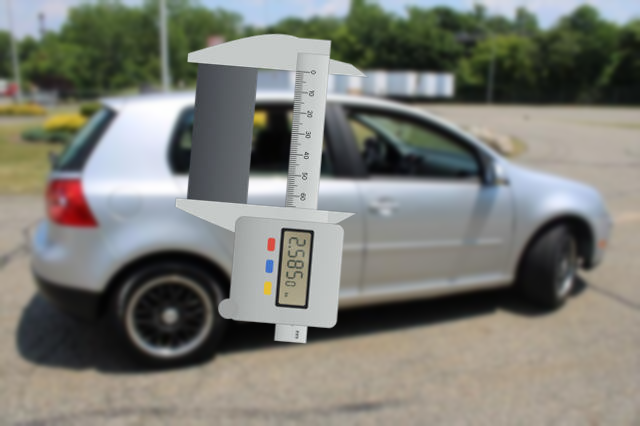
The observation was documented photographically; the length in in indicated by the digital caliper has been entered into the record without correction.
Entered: 2.5850 in
